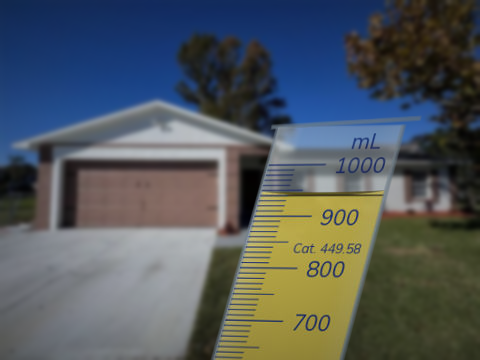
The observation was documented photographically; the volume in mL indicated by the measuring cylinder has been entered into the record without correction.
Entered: 940 mL
